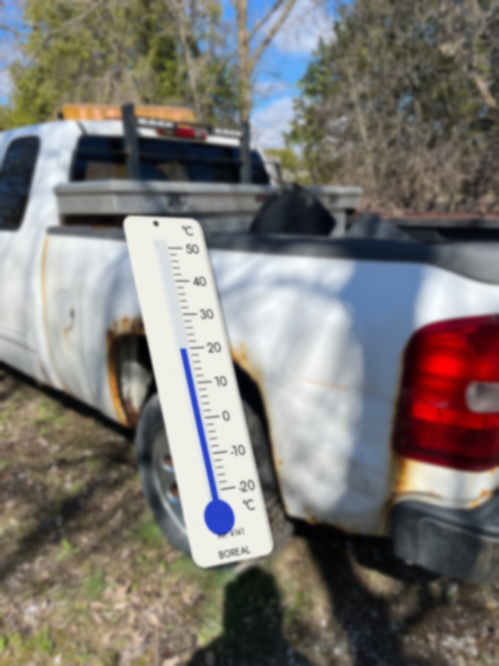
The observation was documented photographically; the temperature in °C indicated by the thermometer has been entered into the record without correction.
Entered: 20 °C
